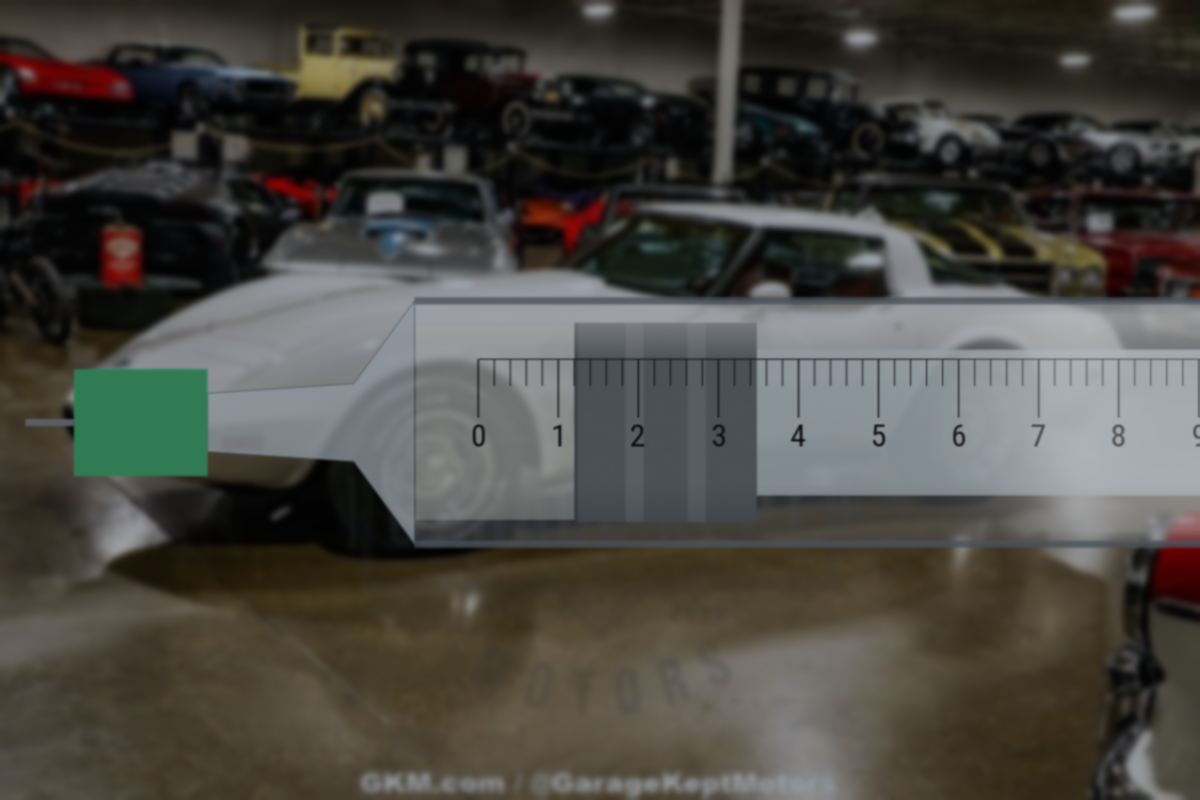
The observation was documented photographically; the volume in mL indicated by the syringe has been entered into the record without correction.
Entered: 1.2 mL
